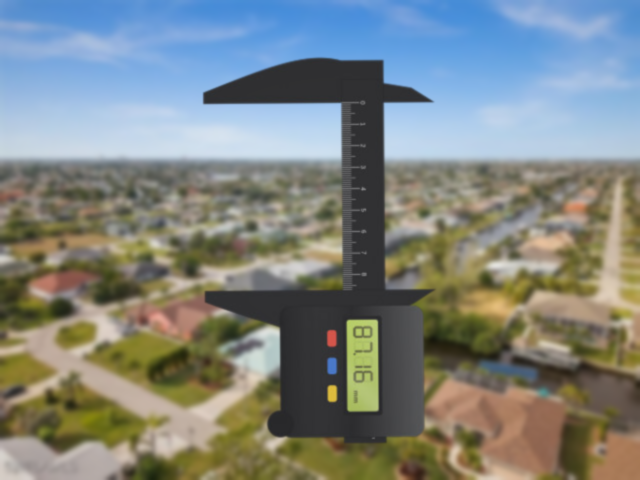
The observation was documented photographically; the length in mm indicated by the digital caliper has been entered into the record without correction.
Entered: 87.16 mm
